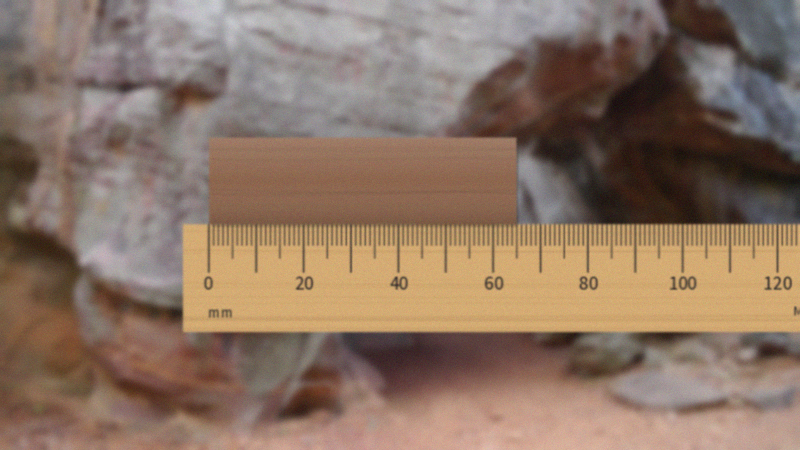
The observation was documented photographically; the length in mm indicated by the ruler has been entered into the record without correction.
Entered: 65 mm
